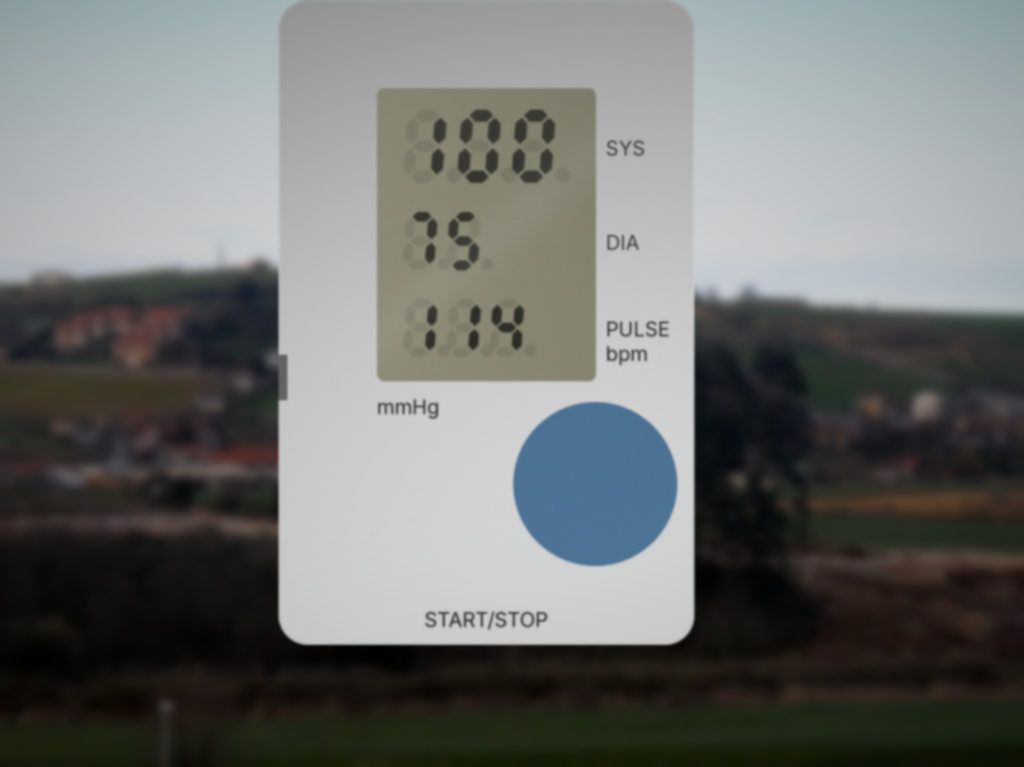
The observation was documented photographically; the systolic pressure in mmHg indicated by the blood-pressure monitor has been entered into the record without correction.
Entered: 100 mmHg
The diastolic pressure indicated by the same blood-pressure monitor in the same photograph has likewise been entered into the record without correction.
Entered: 75 mmHg
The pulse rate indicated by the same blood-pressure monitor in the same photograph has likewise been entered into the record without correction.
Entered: 114 bpm
